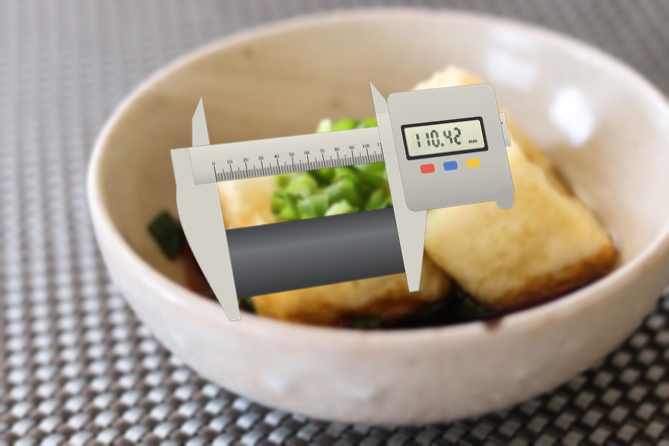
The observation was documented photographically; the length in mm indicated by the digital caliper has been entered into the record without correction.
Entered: 110.42 mm
